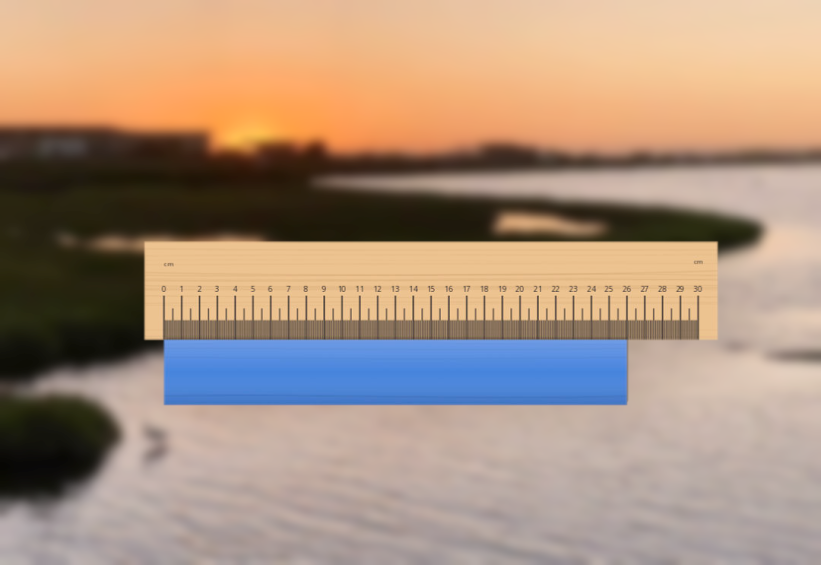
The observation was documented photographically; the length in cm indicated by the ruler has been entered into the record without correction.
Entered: 26 cm
